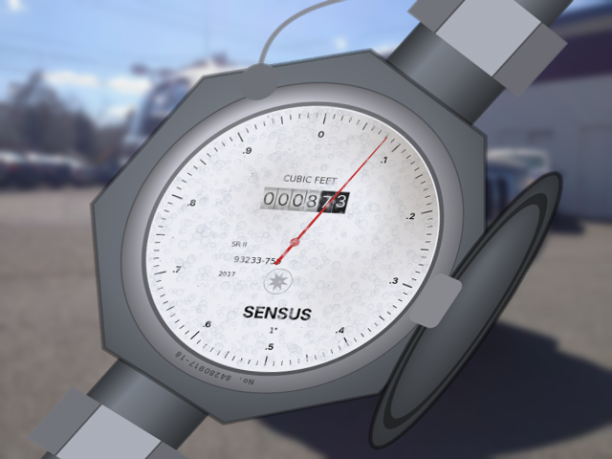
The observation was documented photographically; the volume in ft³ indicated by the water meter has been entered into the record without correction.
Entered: 873.08 ft³
